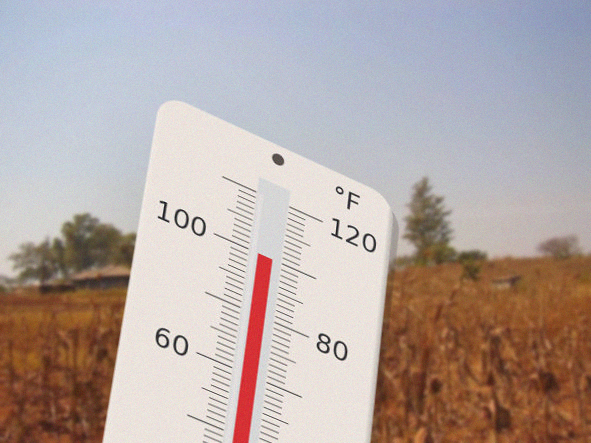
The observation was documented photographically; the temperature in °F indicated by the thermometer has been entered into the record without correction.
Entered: 100 °F
